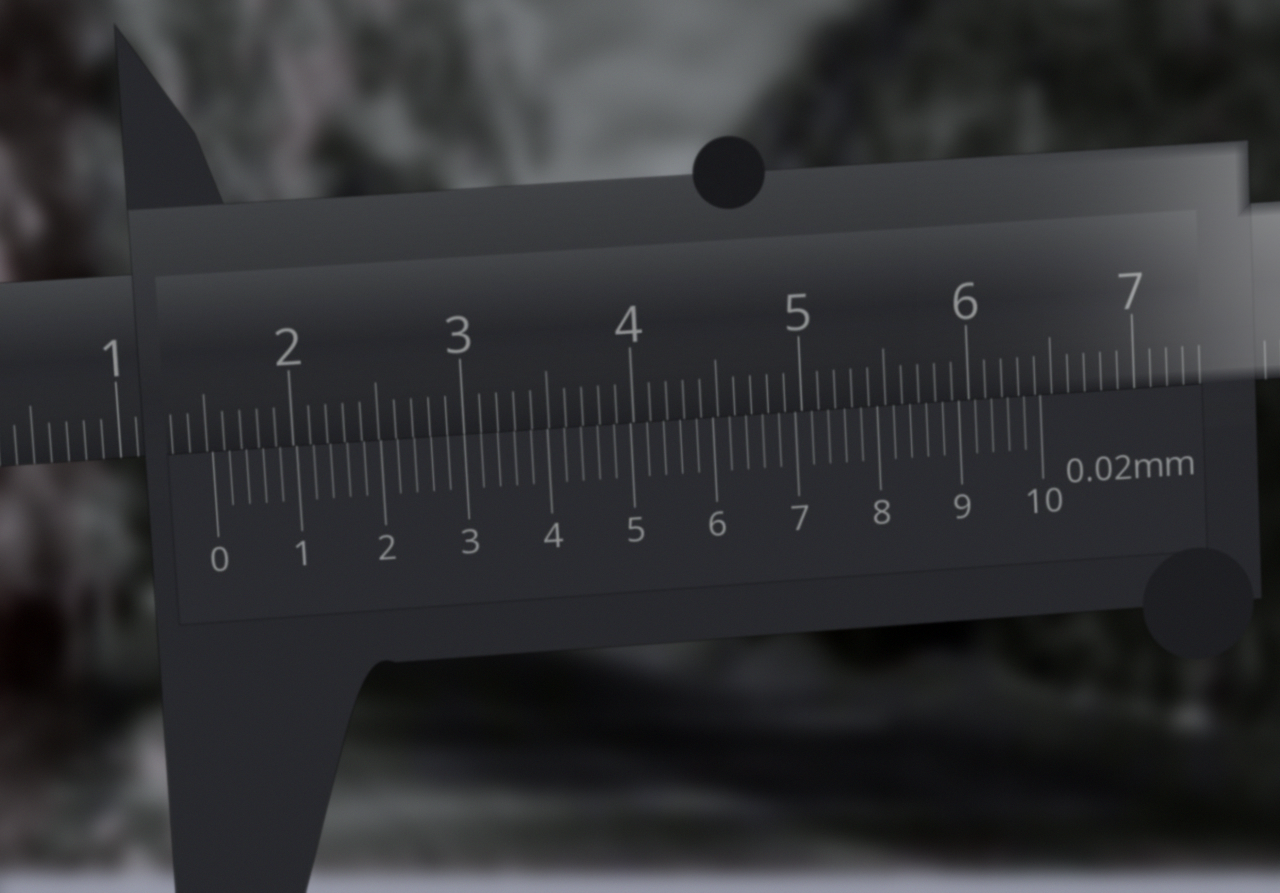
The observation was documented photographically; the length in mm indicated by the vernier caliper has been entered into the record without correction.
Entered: 15.3 mm
